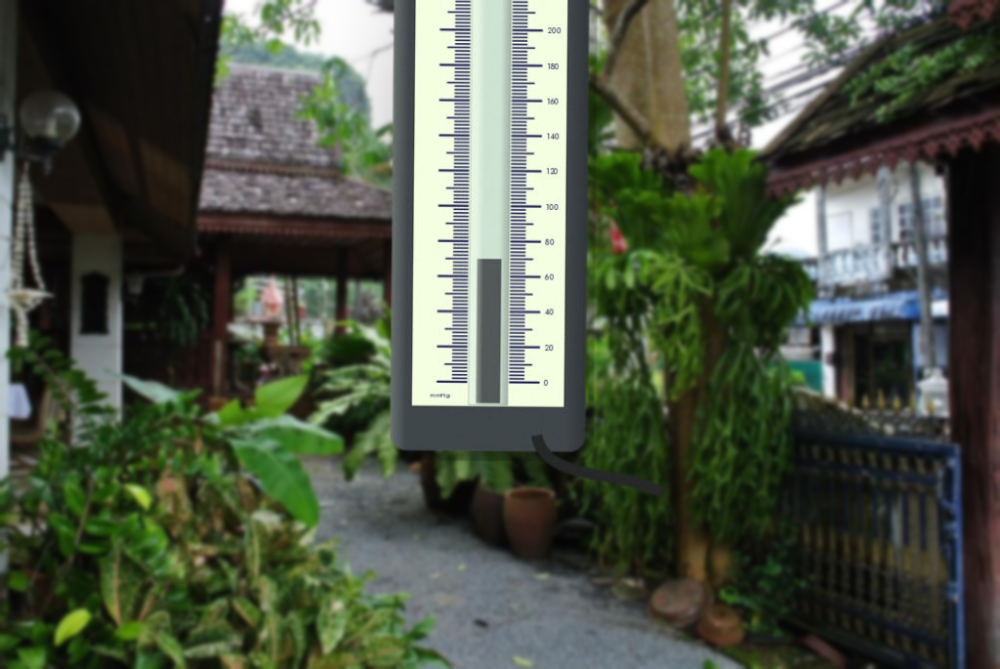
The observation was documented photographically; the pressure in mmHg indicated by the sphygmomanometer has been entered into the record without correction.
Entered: 70 mmHg
